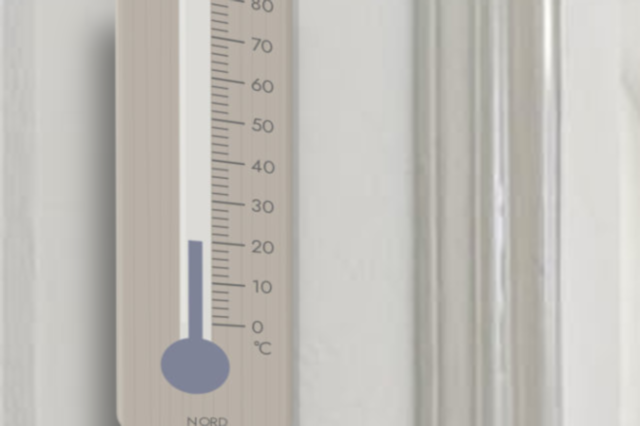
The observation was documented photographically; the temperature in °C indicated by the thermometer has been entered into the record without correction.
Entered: 20 °C
